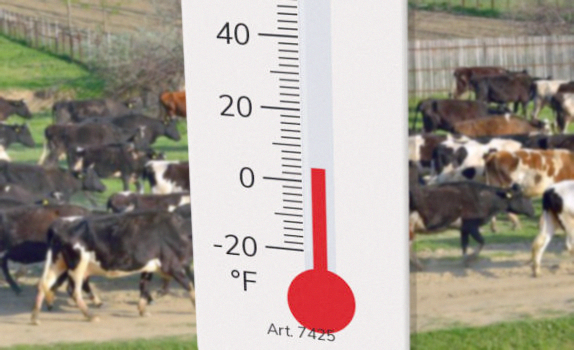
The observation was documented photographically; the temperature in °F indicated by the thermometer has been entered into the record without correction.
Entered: 4 °F
